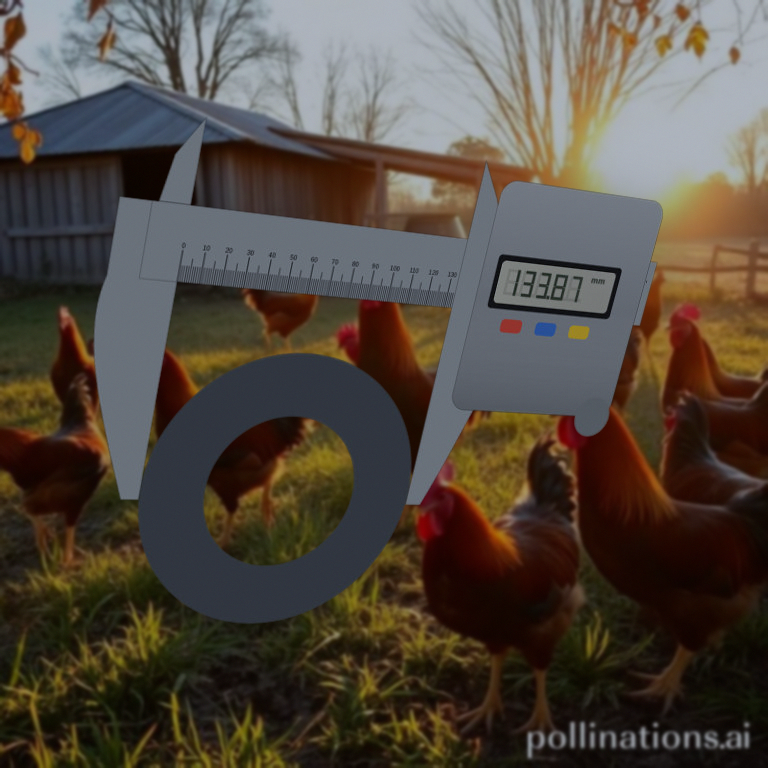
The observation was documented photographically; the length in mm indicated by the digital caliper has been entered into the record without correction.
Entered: 133.87 mm
